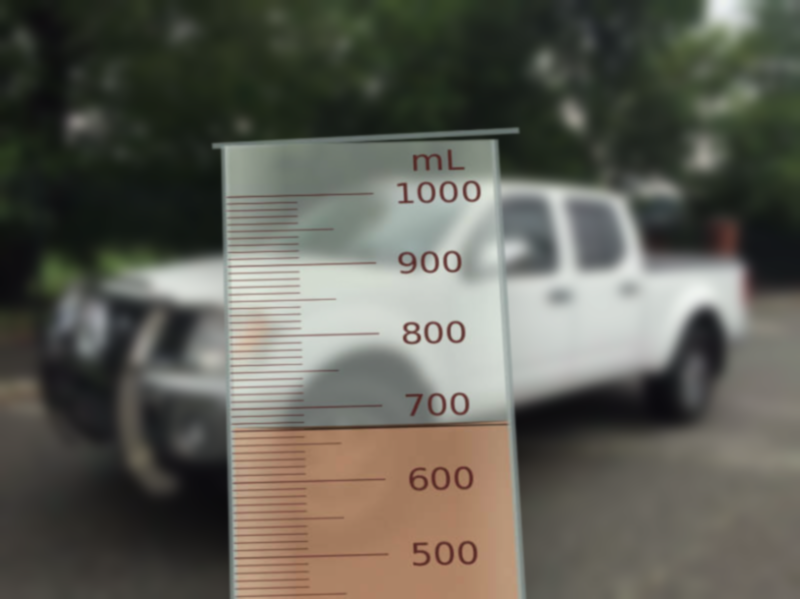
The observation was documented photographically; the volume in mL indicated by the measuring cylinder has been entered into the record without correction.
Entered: 670 mL
